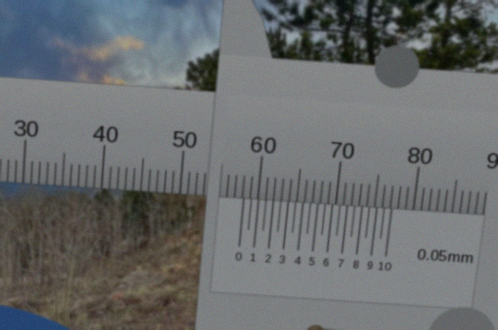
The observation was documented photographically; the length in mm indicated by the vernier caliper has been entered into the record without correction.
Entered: 58.2 mm
